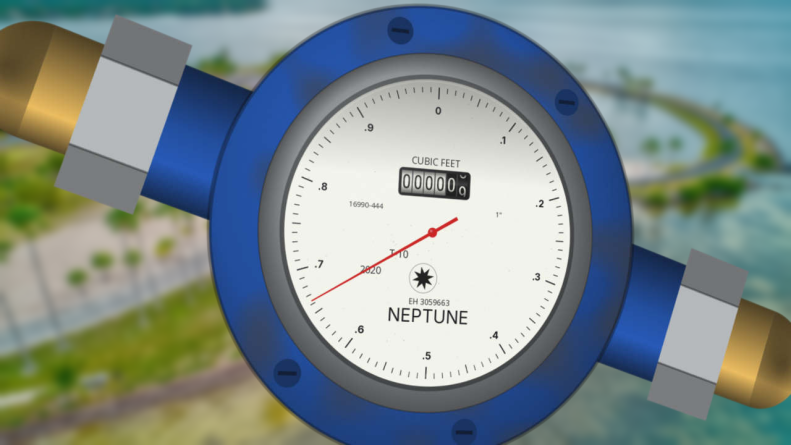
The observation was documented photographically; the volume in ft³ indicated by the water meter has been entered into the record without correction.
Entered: 8.66 ft³
